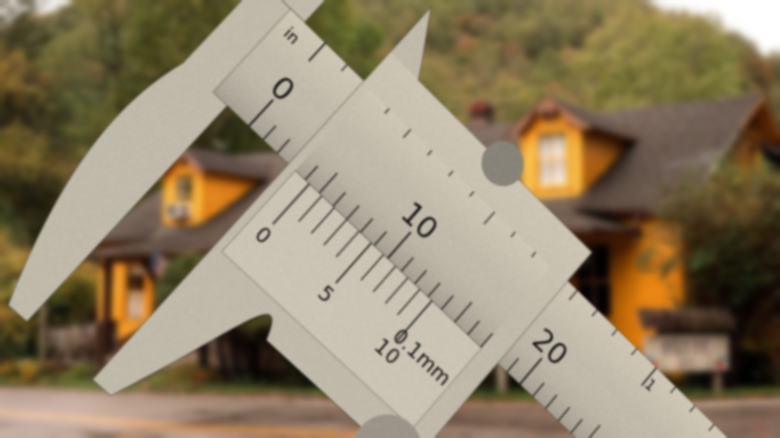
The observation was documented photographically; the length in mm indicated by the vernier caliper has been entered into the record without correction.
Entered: 4.3 mm
